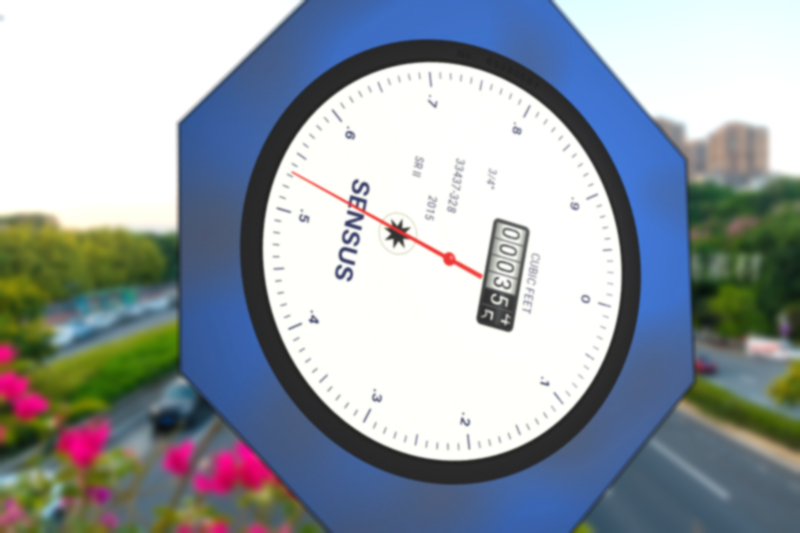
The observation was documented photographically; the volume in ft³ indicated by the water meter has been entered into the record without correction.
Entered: 354.53 ft³
